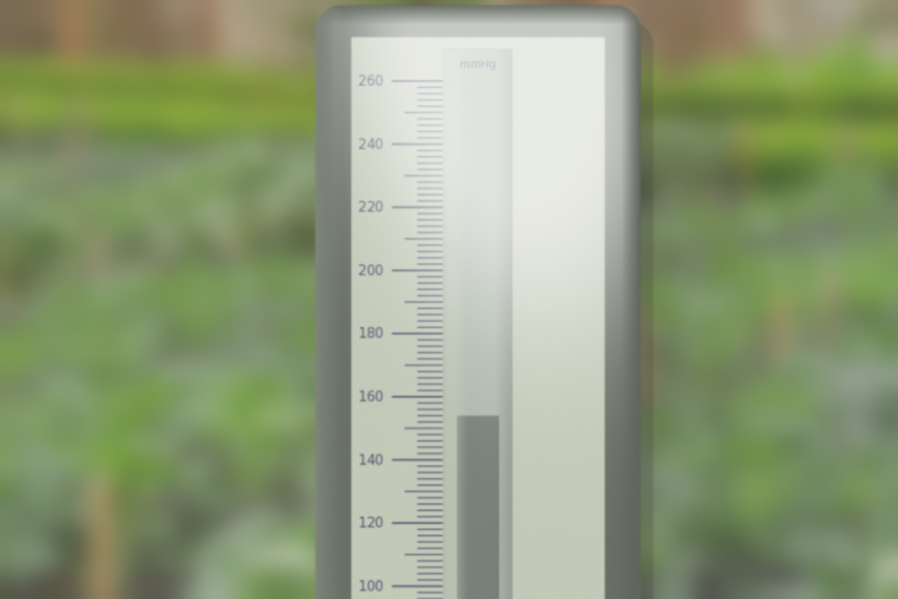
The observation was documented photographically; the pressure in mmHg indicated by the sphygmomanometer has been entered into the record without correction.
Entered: 154 mmHg
